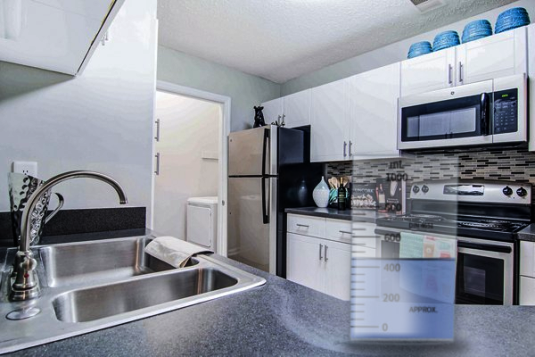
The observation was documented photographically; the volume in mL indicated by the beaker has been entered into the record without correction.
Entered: 450 mL
